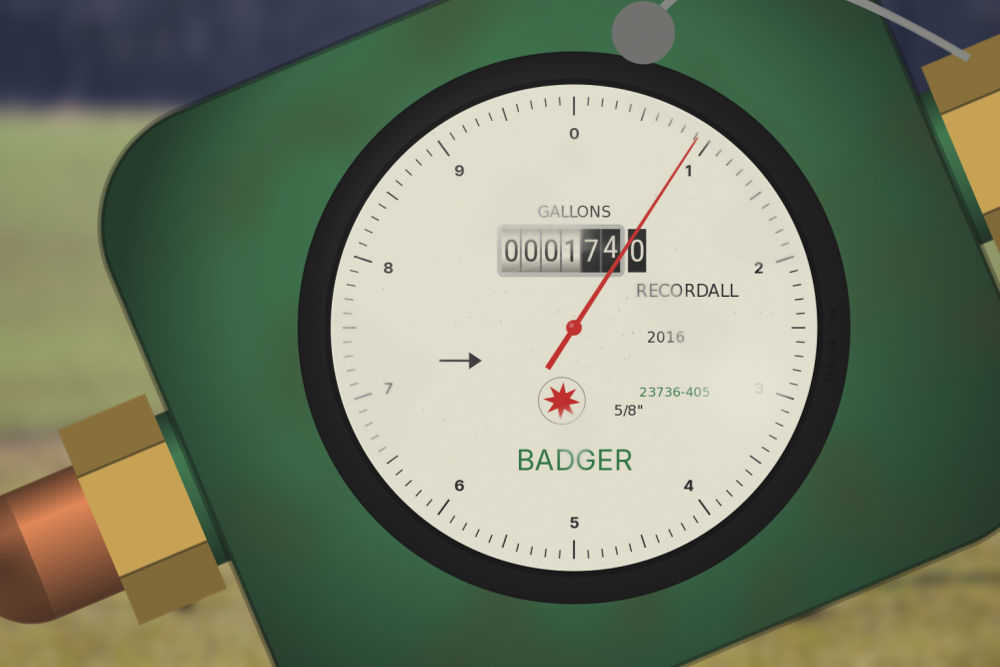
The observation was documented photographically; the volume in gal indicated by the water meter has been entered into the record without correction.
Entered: 1740.9 gal
